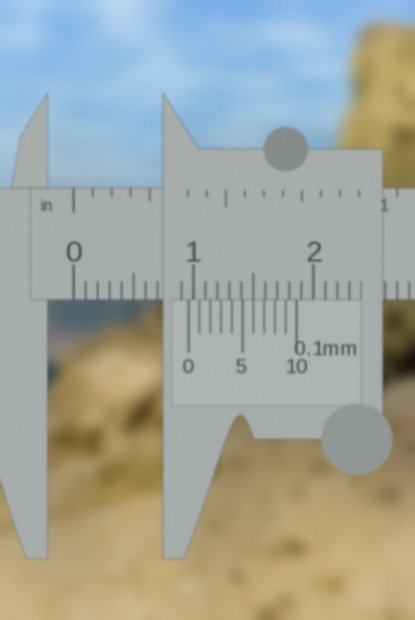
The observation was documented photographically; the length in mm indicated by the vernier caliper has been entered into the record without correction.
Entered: 9.6 mm
